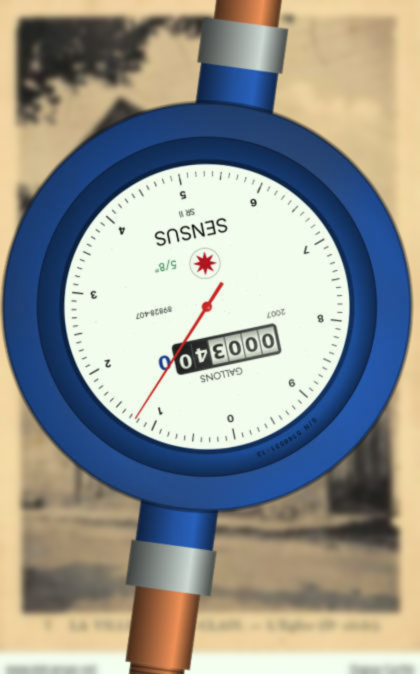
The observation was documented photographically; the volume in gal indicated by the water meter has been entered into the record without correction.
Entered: 3401.2 gal
